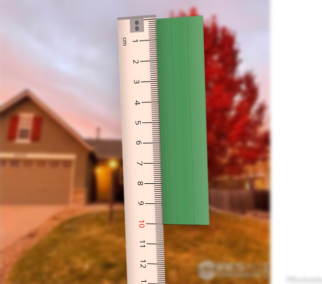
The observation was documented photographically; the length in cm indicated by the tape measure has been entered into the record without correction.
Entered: 10 cm
